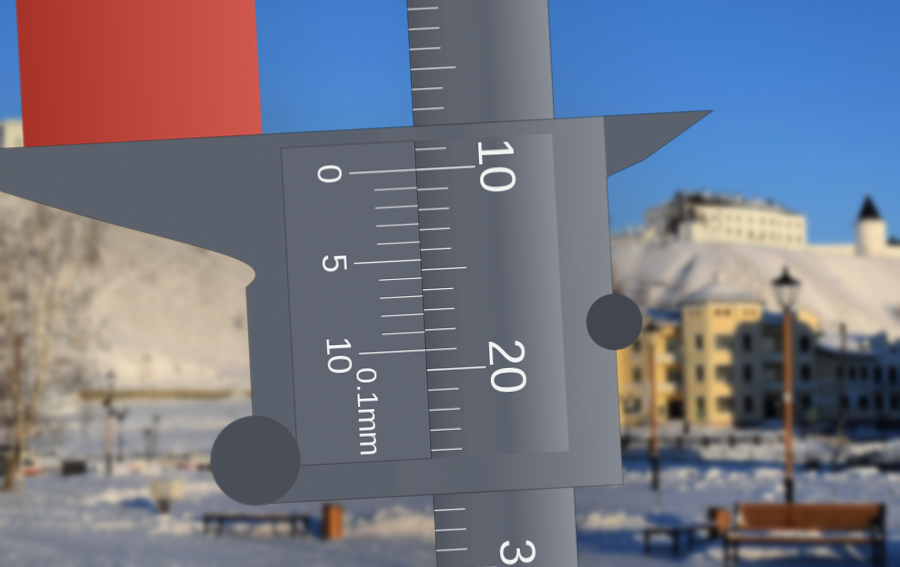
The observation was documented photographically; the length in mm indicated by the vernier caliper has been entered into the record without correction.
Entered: 10.0 mm
